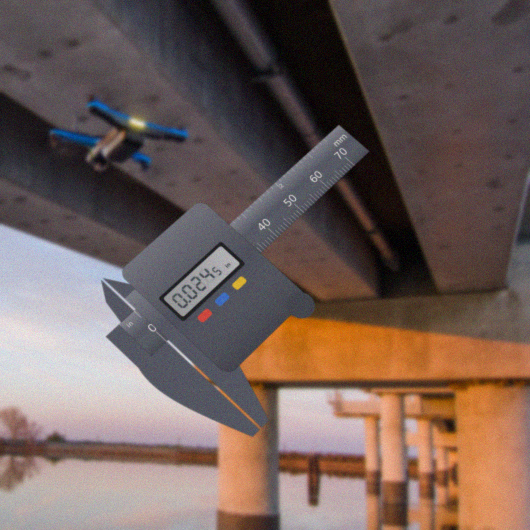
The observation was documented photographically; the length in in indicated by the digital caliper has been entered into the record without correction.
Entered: 0.0245 in
